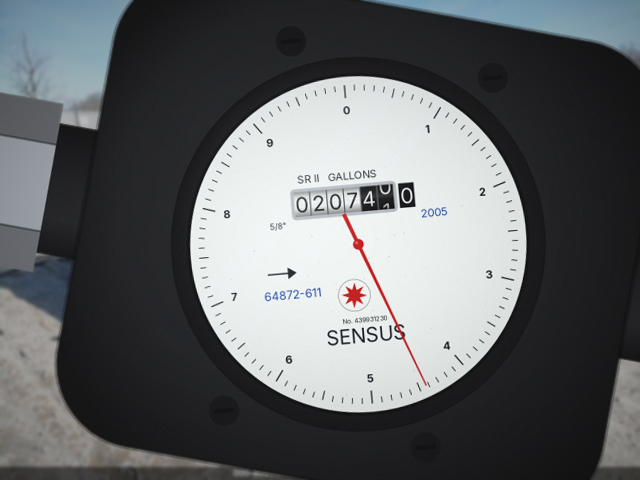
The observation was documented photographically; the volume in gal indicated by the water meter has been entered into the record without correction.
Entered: 207404.4 gal
